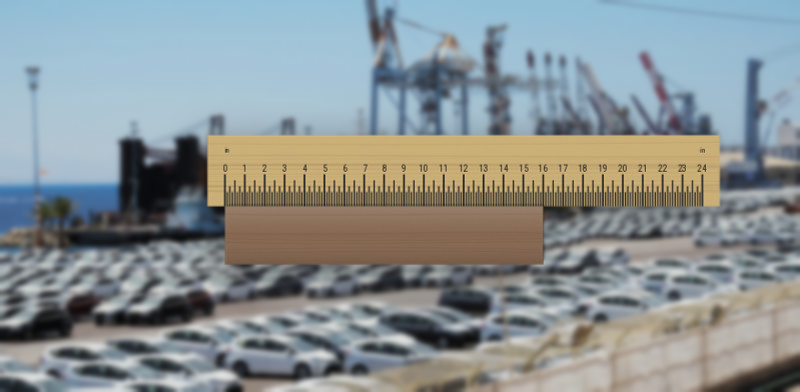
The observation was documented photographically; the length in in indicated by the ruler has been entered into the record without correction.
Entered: 16 in
